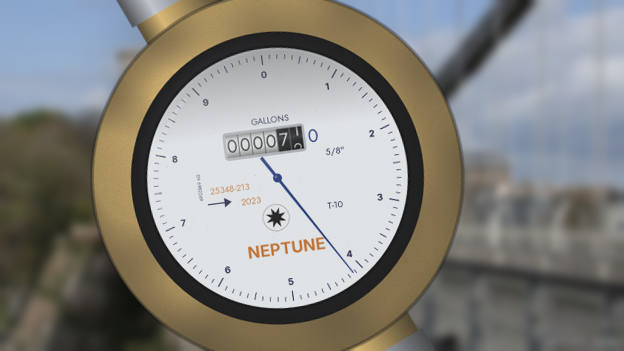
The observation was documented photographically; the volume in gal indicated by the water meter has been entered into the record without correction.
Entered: 714.1 gal
